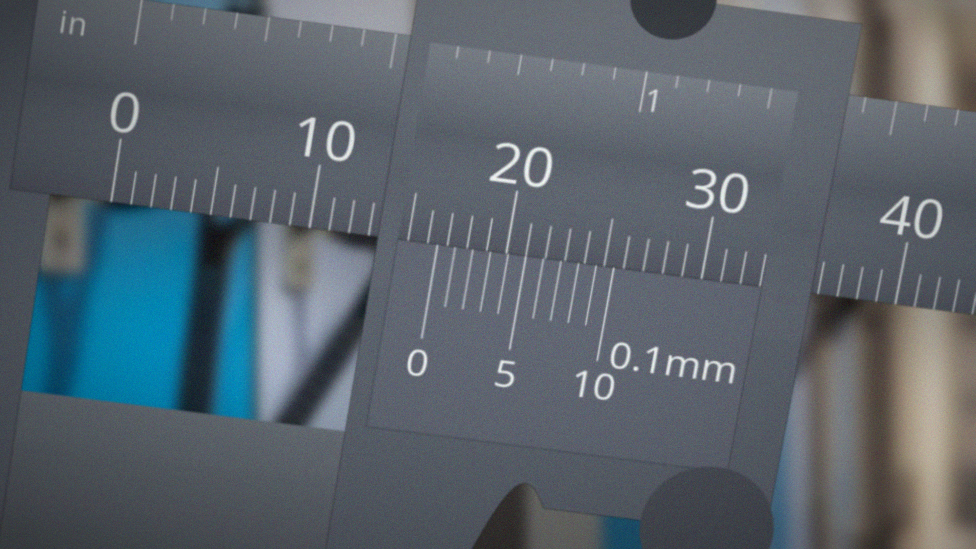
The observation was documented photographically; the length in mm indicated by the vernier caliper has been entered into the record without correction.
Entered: 16.5 mm
